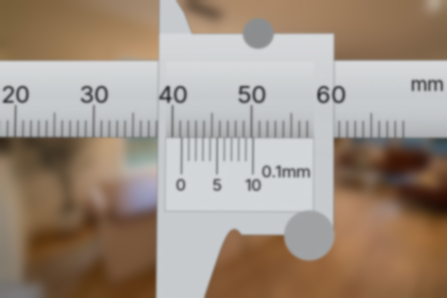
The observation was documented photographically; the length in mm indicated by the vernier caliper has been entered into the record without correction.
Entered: 41.2 mm
